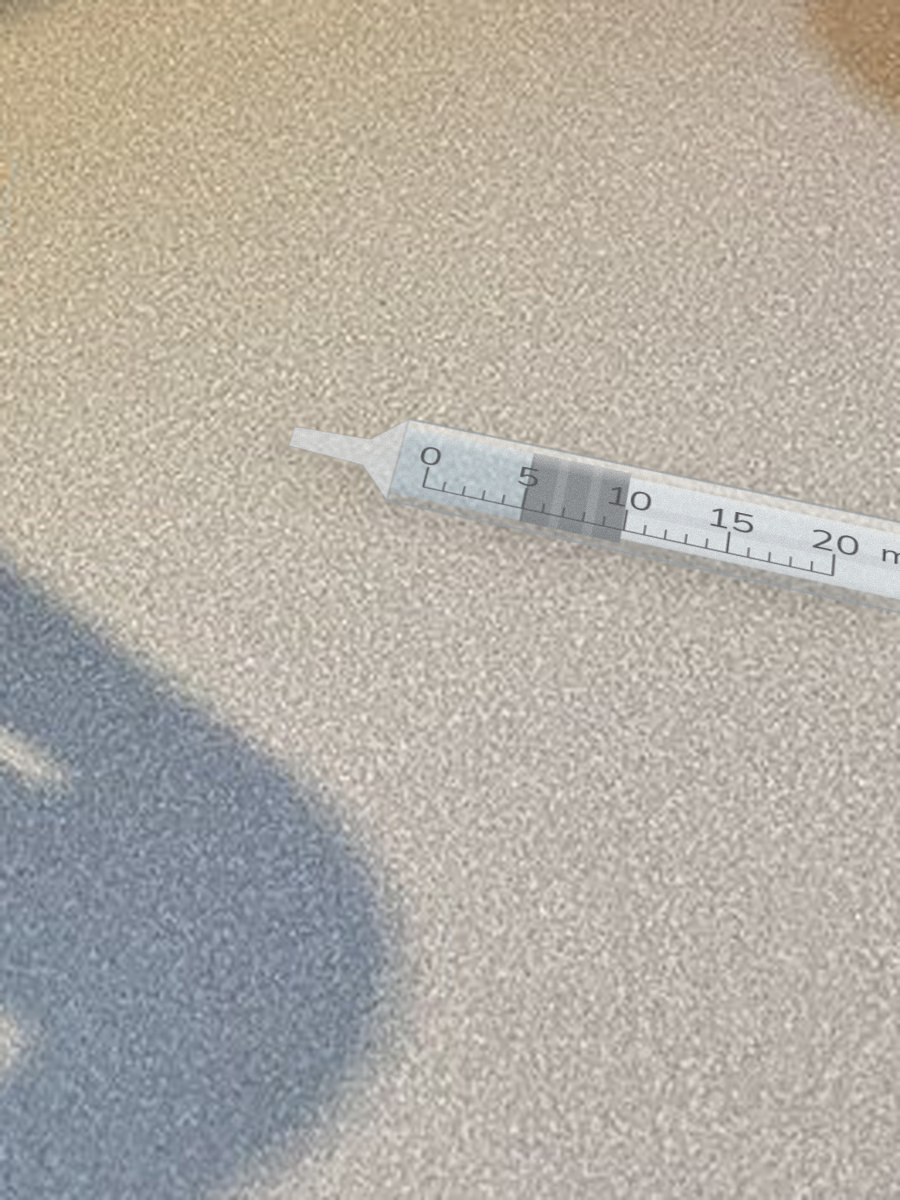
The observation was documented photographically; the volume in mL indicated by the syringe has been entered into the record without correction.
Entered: 5 mL
